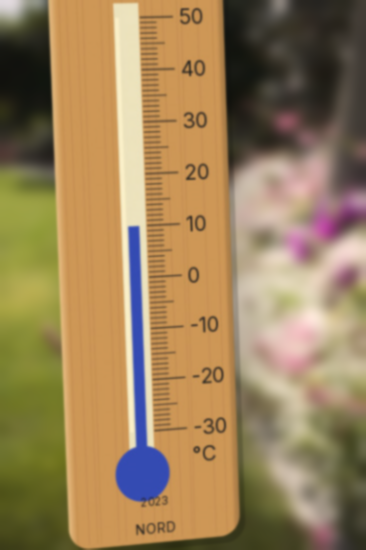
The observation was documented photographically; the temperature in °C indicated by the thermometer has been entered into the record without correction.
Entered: 10 °C
